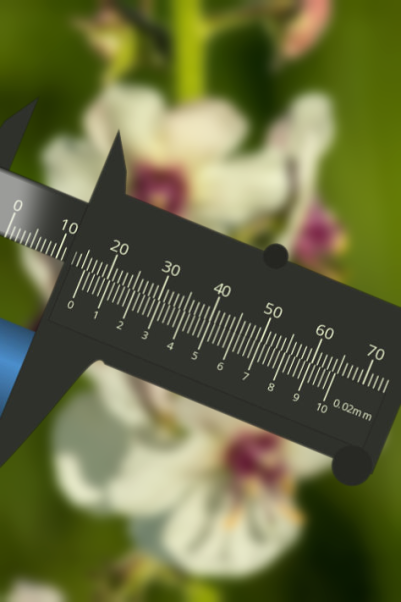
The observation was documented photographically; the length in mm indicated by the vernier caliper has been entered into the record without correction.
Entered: 15.6 mm
